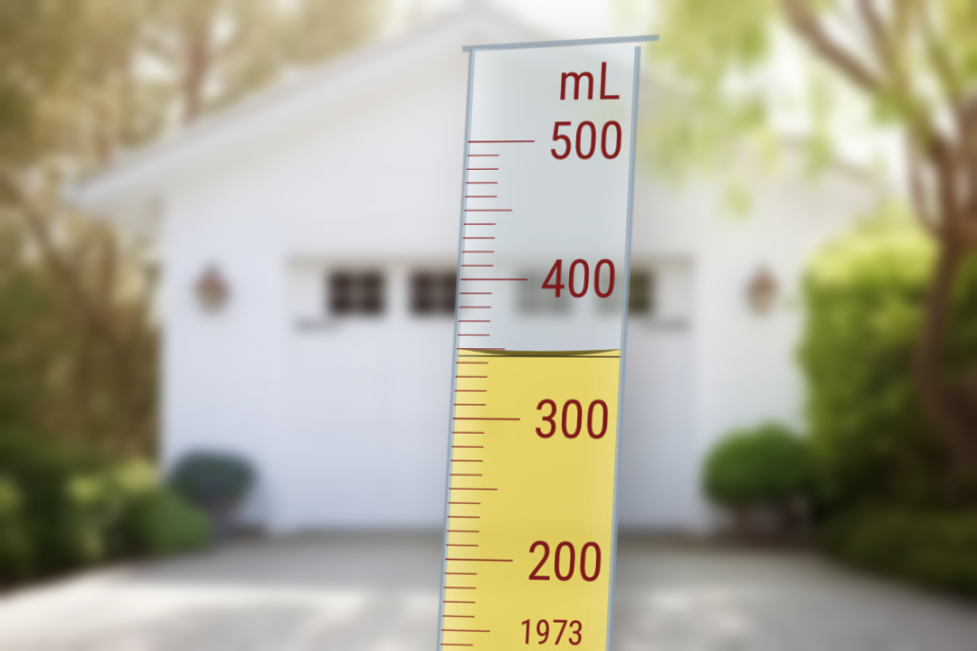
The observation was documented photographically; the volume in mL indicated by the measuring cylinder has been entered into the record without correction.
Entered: 345 mL
